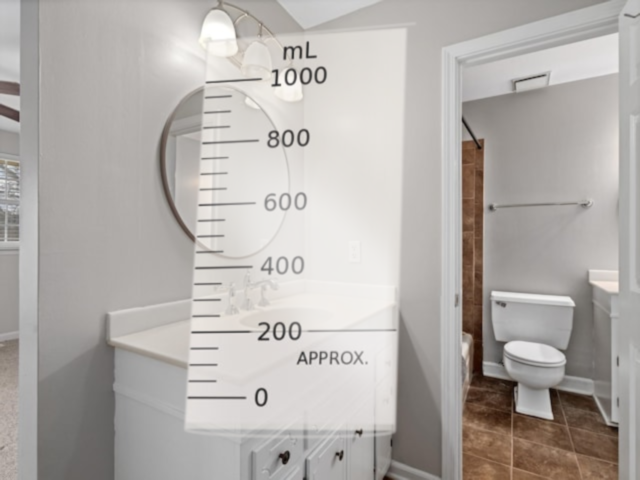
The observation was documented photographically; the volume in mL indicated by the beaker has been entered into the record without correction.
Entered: 200 mL
